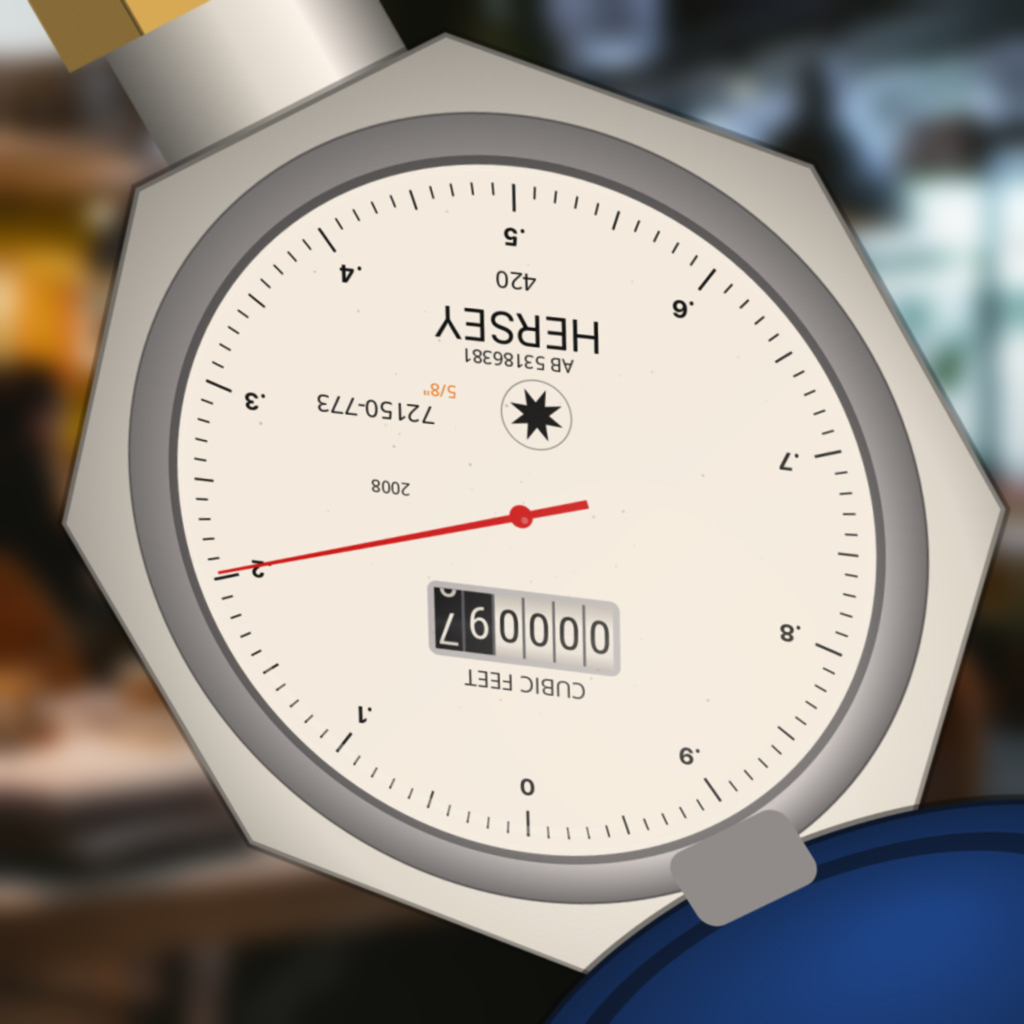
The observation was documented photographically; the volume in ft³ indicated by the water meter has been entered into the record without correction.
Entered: 97.20 ft³
